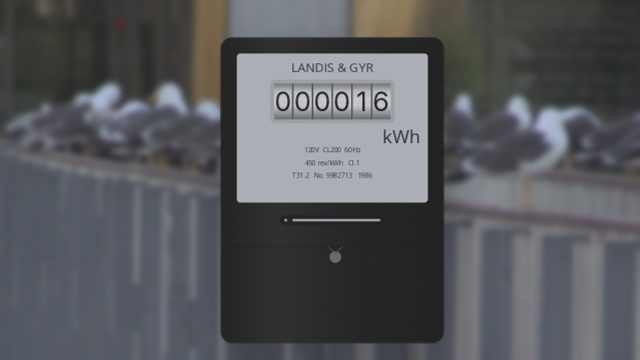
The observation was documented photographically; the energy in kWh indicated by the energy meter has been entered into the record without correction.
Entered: 16 kWh
